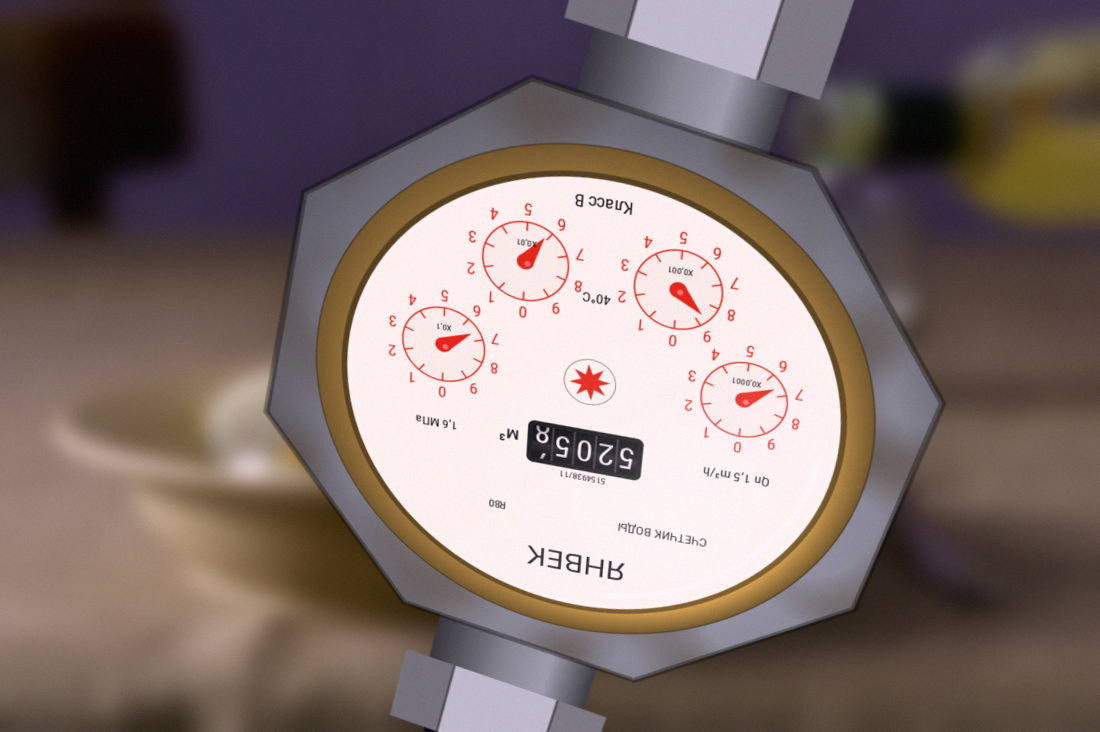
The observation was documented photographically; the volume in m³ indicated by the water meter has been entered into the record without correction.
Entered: 52057.6586 m³
